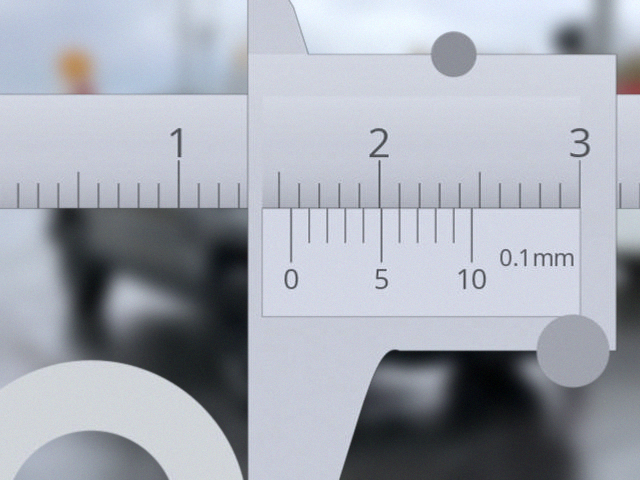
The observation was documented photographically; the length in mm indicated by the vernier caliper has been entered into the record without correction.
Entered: 15.6 mm
